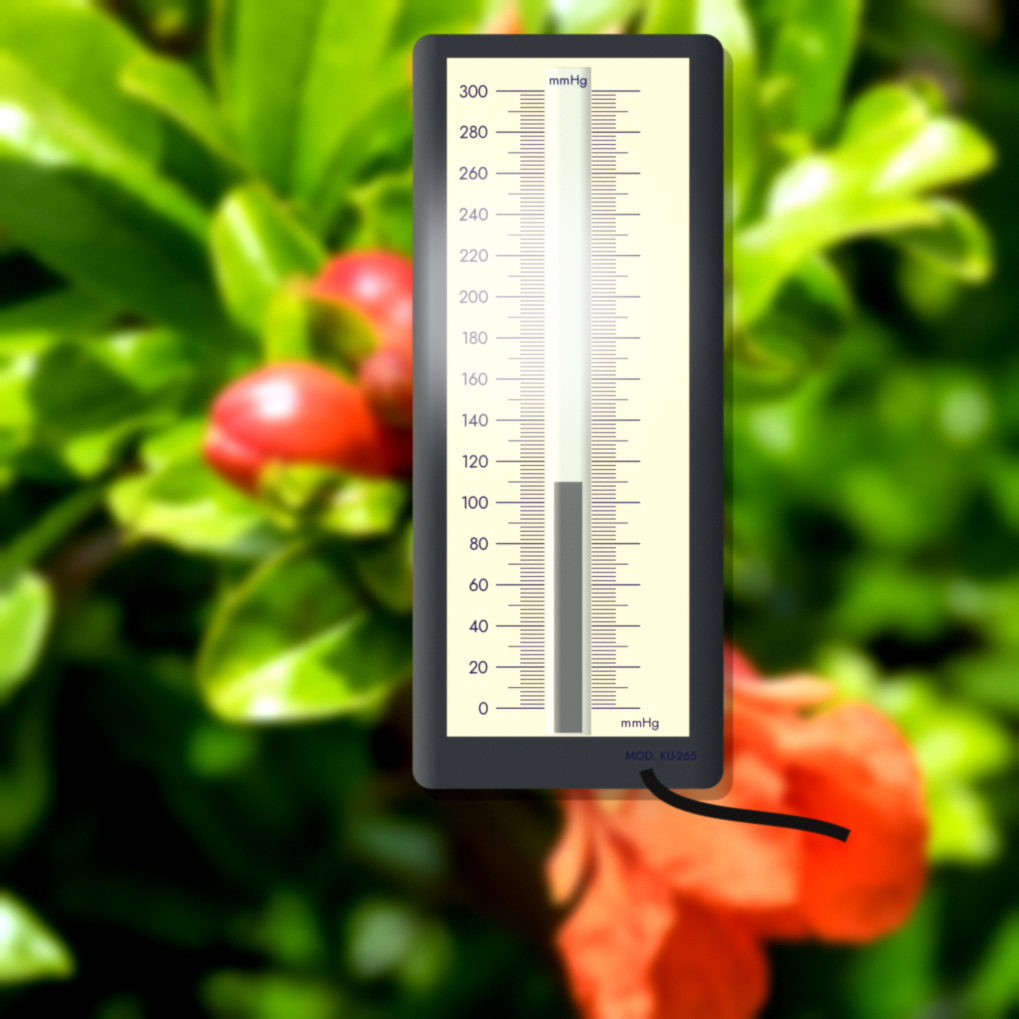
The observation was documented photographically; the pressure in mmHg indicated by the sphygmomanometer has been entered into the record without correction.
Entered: 110 mmHg
